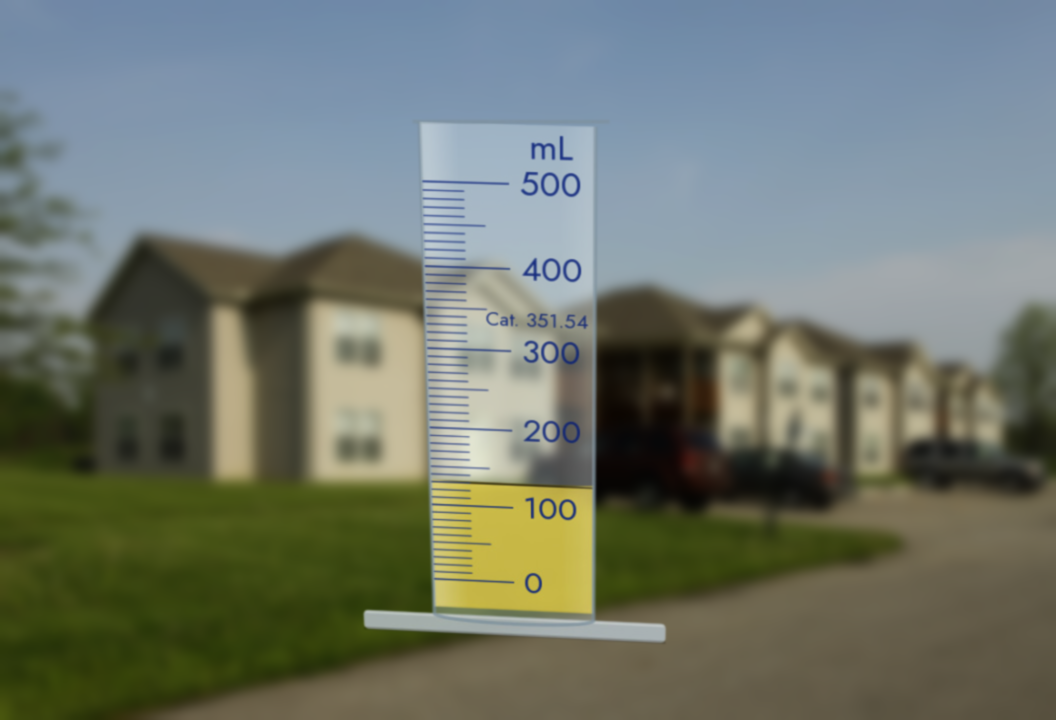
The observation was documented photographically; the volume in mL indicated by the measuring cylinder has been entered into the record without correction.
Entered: 130 mL
